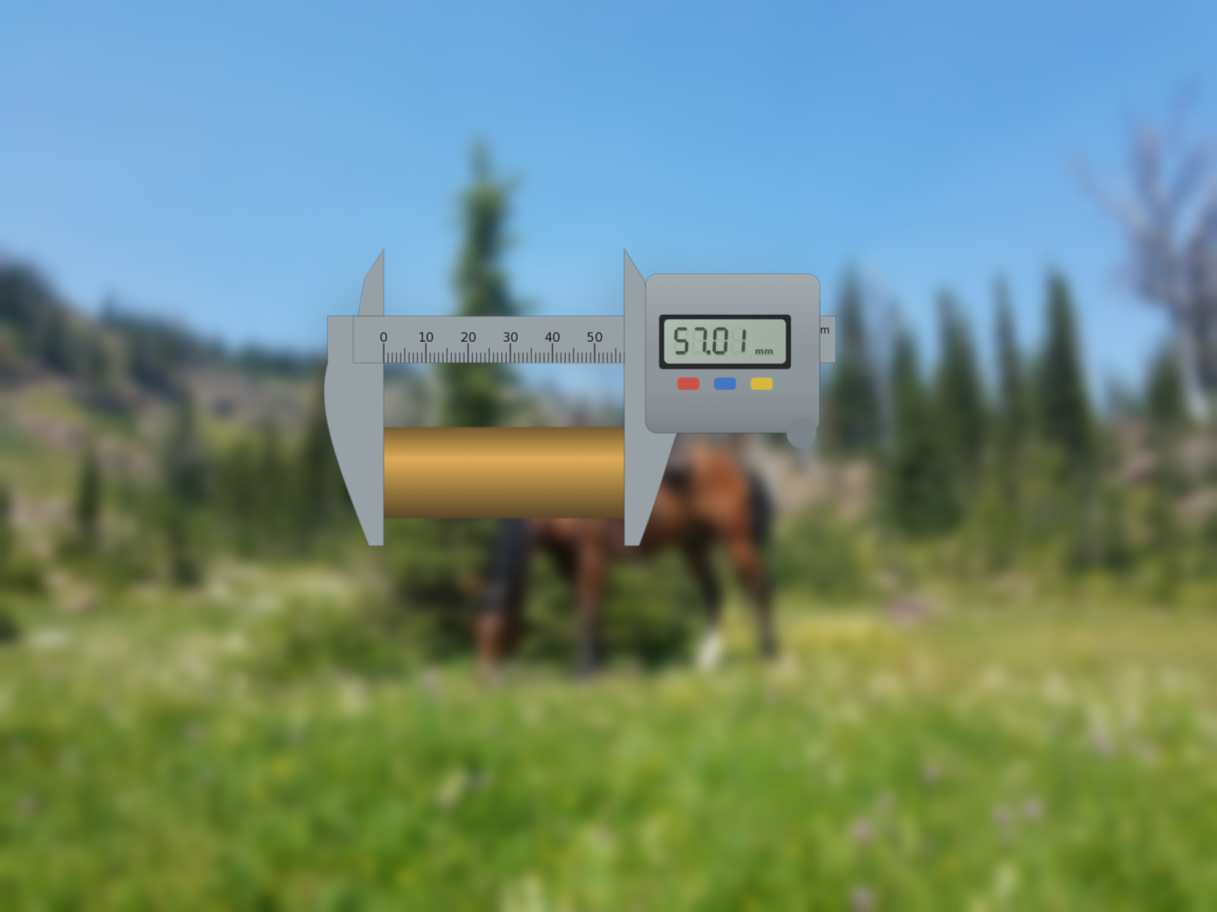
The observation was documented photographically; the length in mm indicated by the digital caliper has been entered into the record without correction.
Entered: 57.01 mm
